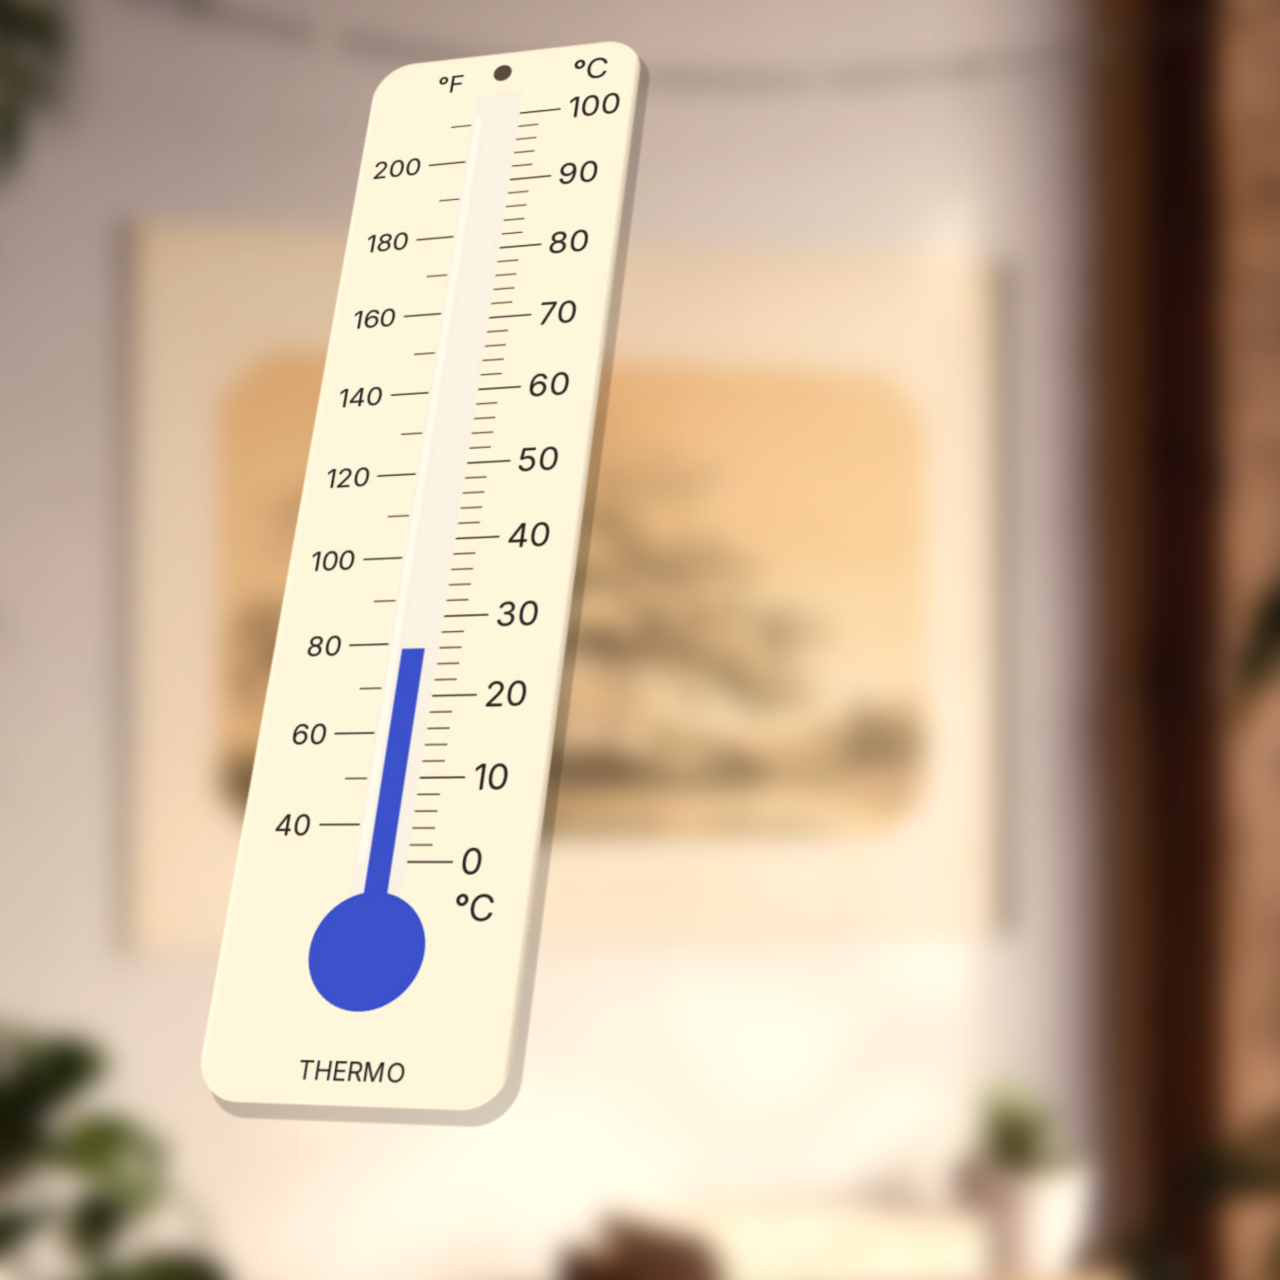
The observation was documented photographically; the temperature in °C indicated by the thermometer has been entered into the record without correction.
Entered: 26 °C
